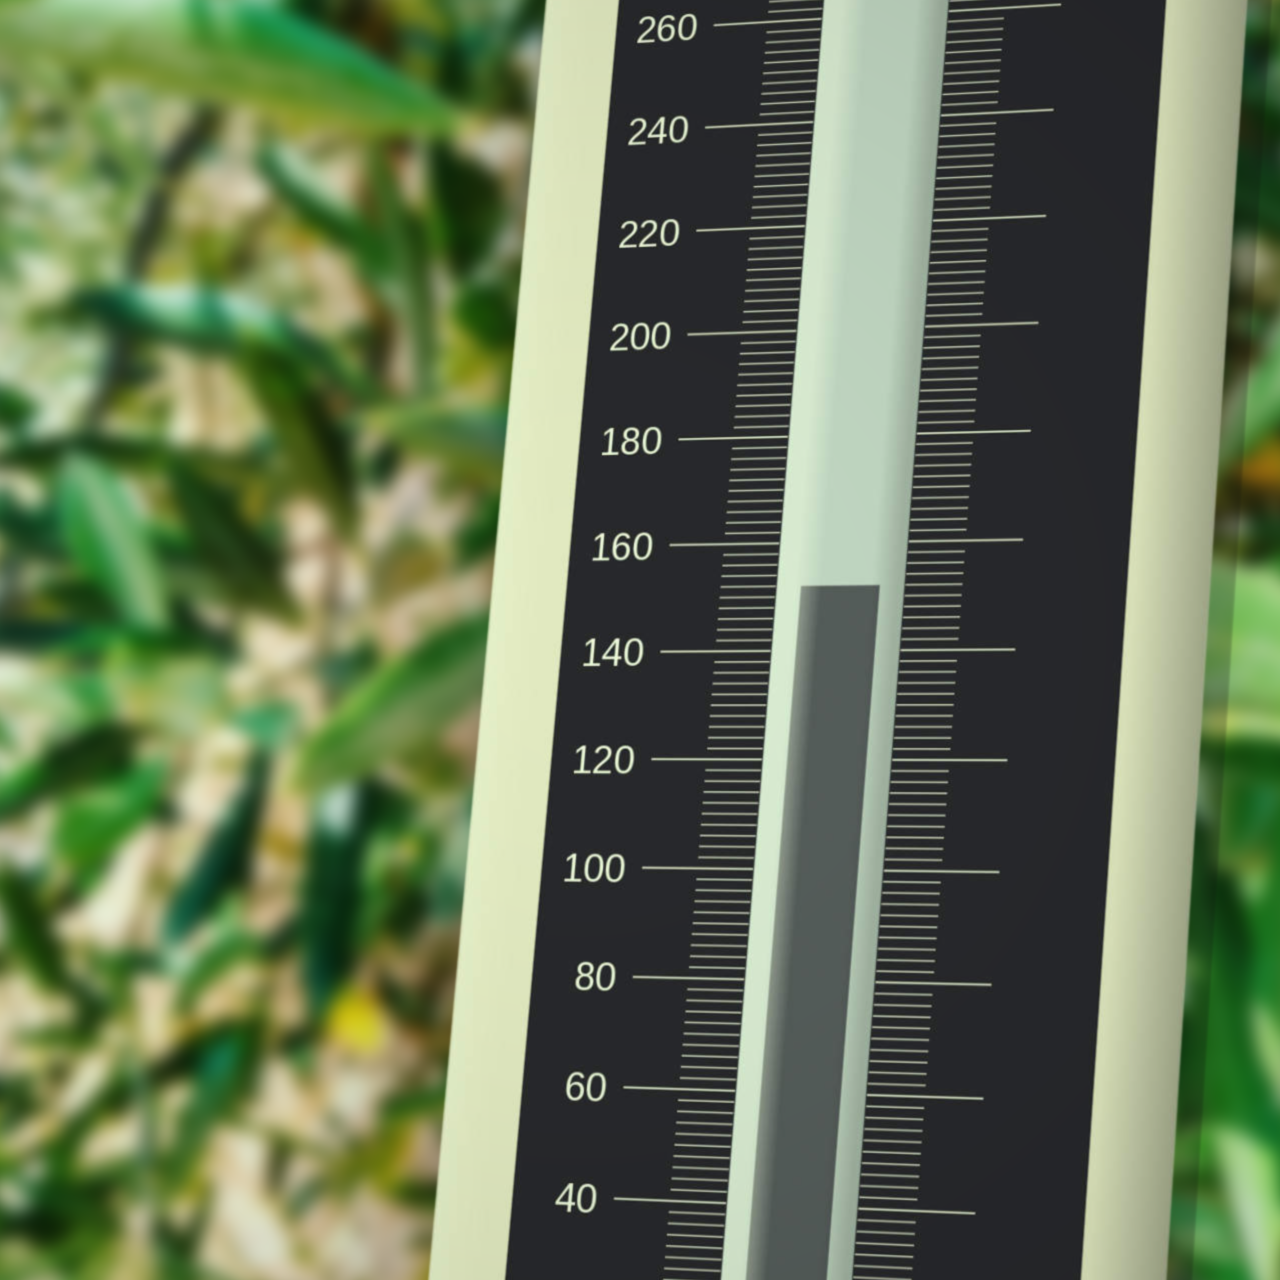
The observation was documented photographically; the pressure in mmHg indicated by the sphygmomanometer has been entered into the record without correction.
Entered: 152 mmHg
